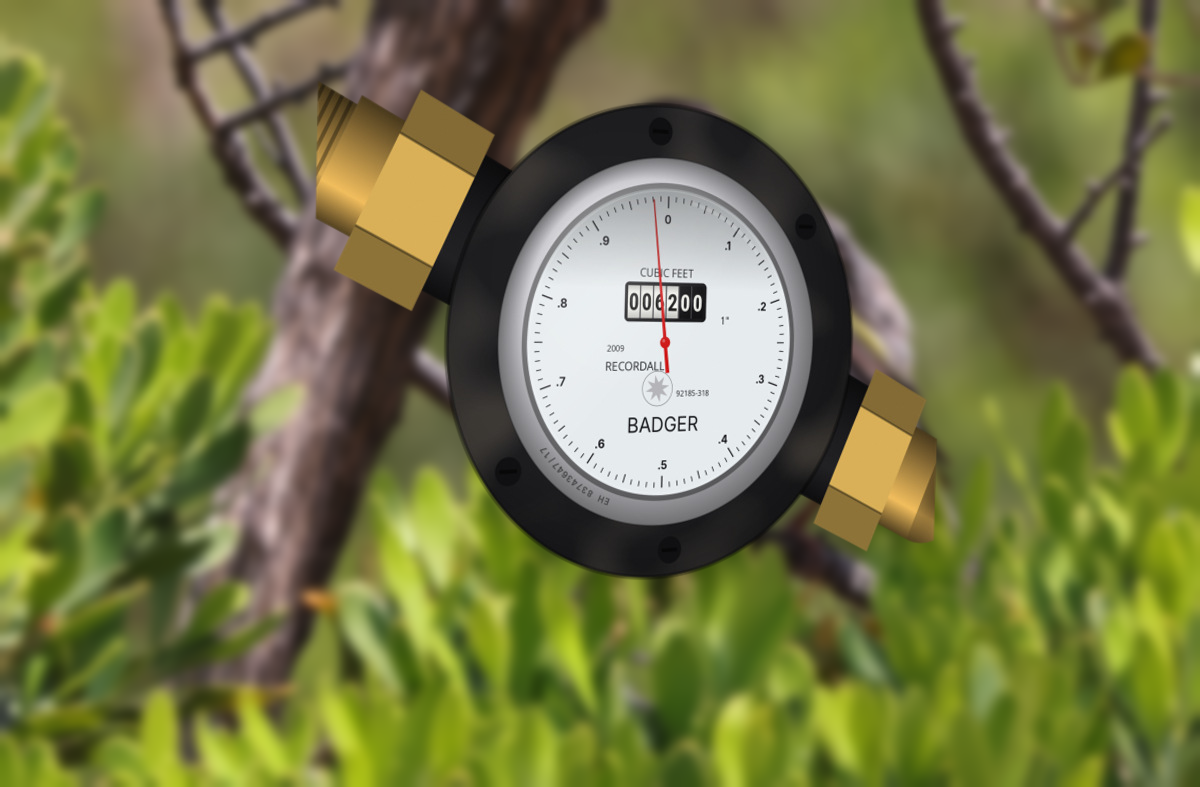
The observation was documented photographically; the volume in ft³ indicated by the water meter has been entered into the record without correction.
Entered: 6199.98 ft³
